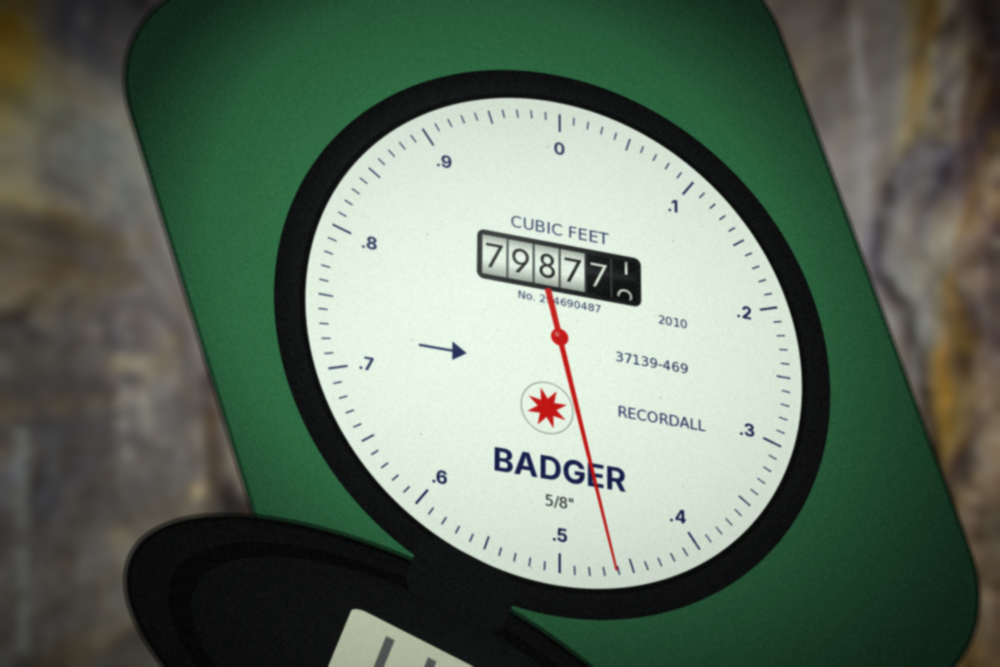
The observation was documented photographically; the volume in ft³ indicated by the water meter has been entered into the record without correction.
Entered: 798771.46 ft³
